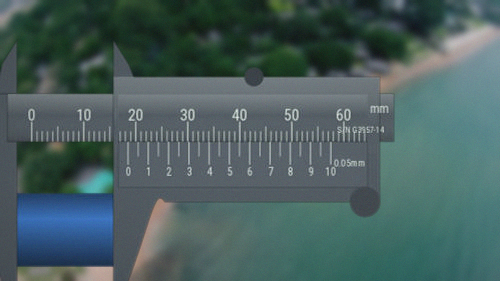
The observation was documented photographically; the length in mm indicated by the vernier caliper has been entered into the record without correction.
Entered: 18.5 mm
